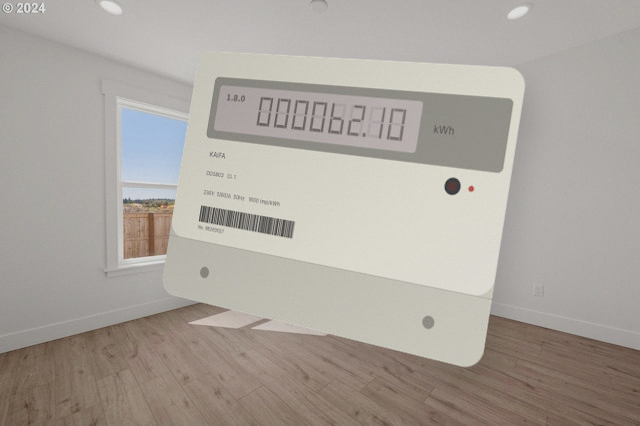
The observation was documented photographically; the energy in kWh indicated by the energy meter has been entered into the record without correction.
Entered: 62.10 kWh
